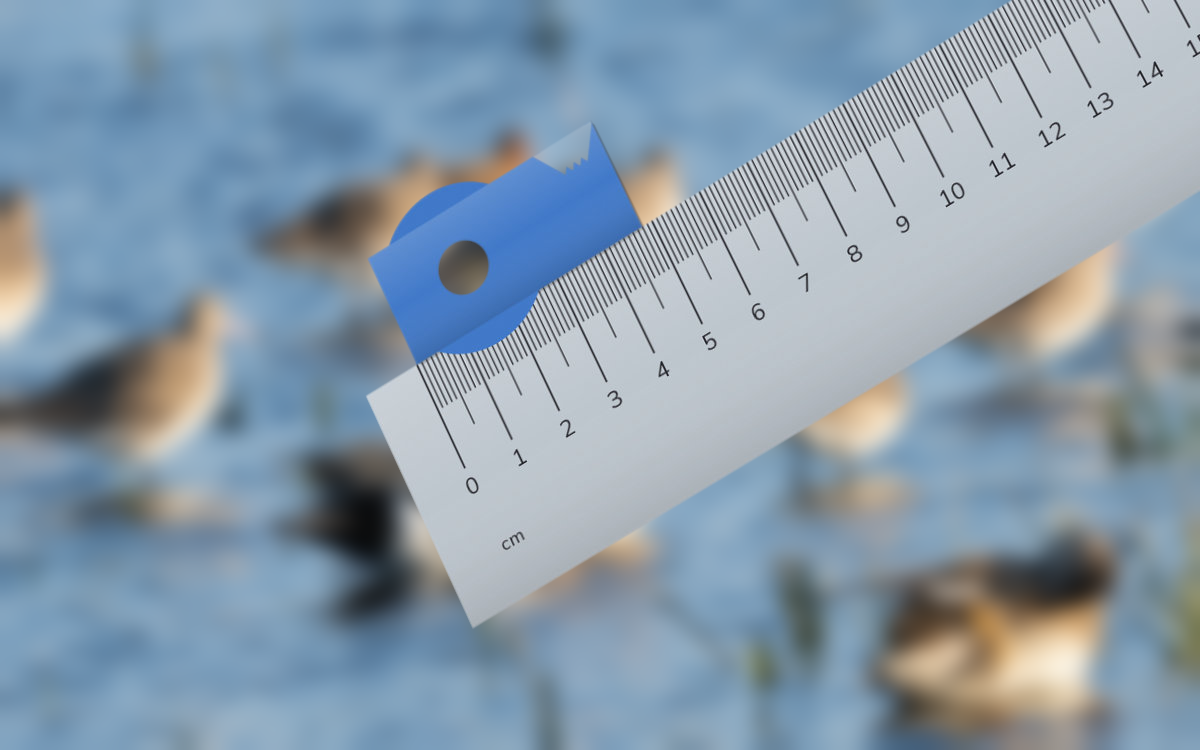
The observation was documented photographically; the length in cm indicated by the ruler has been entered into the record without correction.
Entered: 4.8 cm
